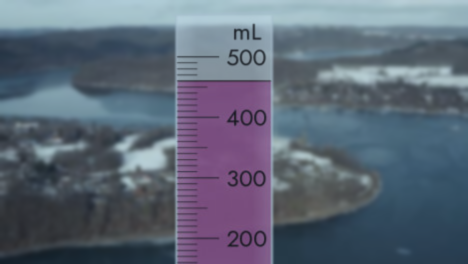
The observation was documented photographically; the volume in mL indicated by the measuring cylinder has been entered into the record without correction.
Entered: 460 mL
